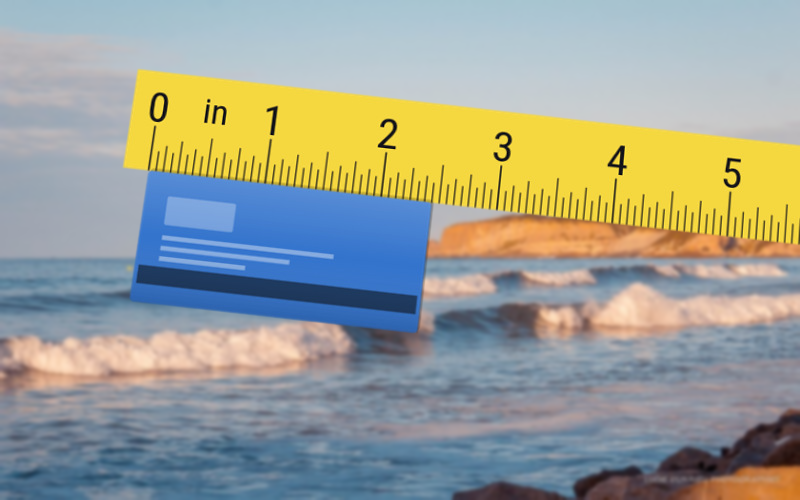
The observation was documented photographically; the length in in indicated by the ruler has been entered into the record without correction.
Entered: 2.4375 in
